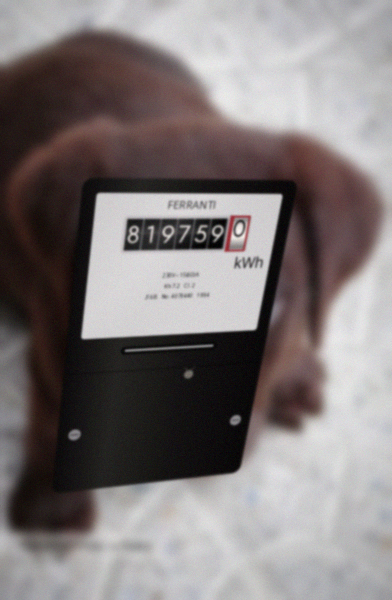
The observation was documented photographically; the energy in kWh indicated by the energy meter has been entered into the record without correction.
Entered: 819759.0 kWh
